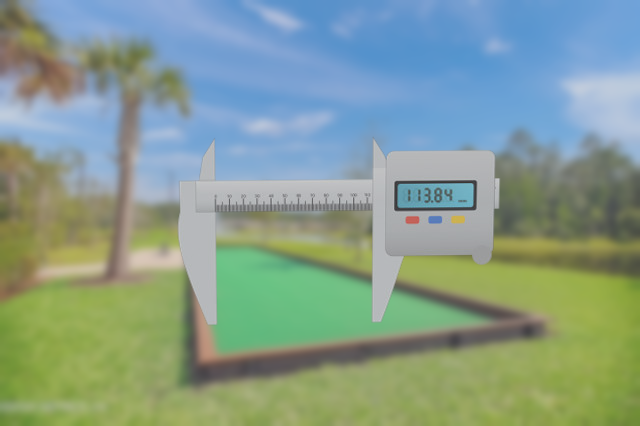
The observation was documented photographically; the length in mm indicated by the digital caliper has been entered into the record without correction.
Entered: 113.84 mm
